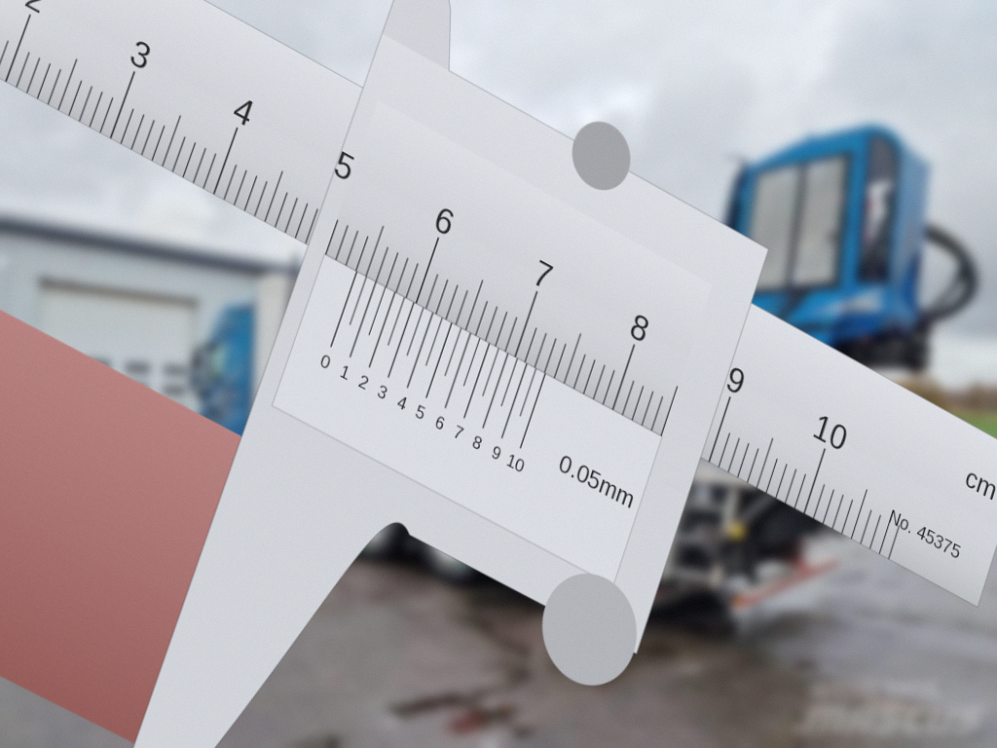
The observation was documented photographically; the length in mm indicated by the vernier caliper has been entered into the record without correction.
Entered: 54.1 mm
